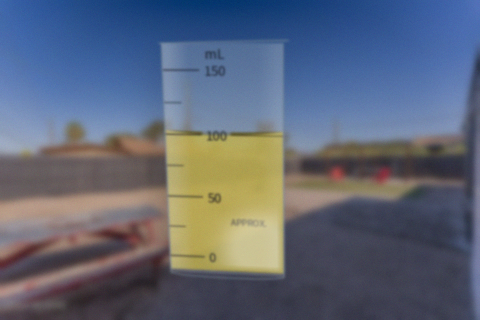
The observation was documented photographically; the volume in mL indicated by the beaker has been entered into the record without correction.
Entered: 100 mL
